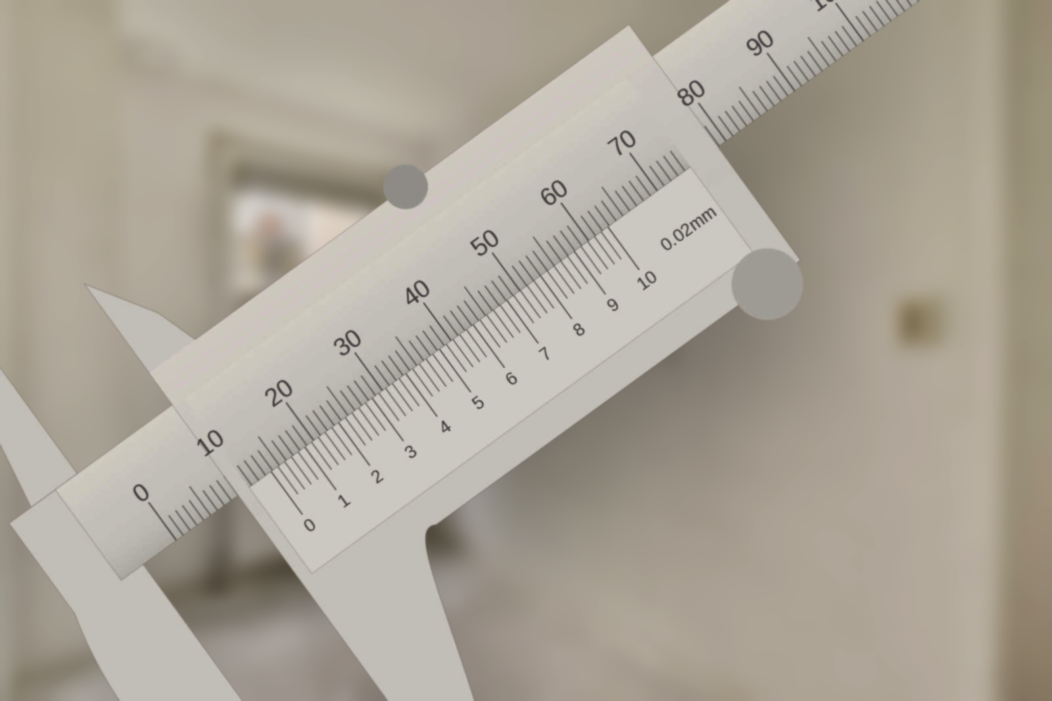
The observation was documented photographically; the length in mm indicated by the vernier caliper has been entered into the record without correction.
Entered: 13.8 mm
